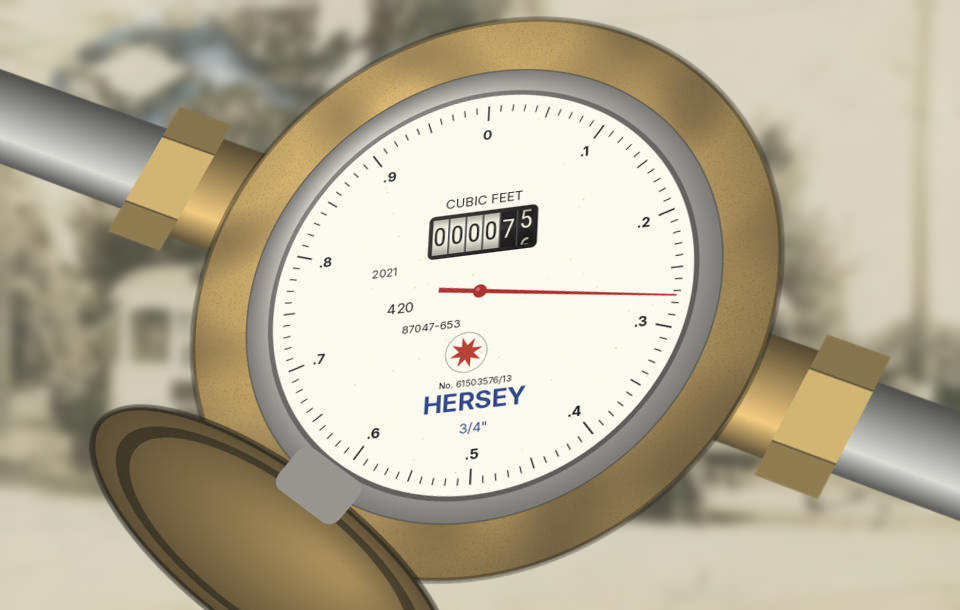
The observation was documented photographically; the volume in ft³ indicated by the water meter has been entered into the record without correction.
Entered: 75.27 ft³
